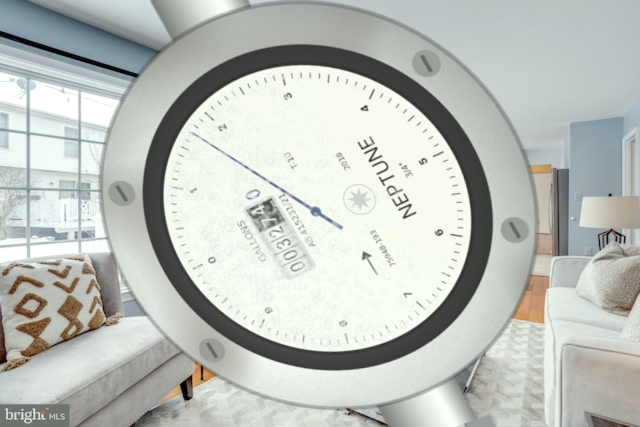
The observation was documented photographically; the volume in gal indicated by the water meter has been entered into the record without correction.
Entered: 32741.7 gal
